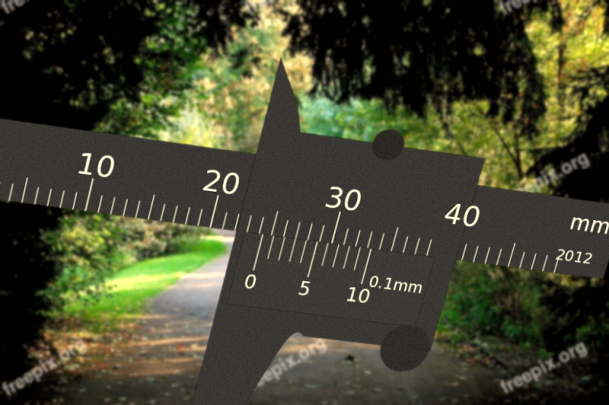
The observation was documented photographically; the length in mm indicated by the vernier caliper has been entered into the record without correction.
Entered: 24.3 mm
